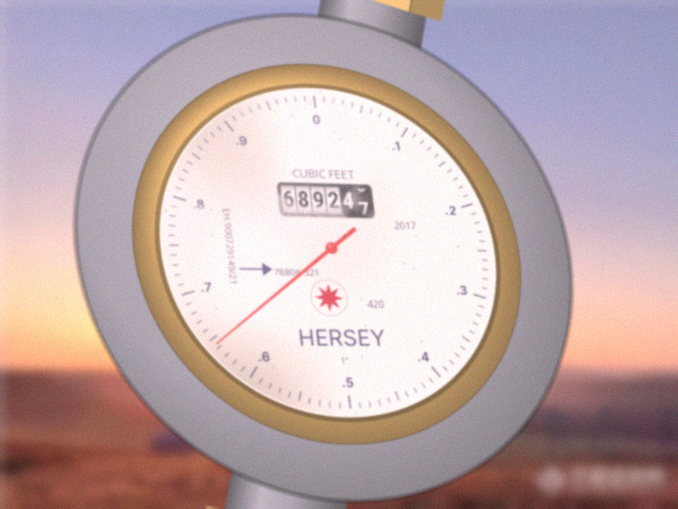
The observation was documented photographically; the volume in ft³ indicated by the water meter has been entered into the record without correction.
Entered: 689246.64 ft³
